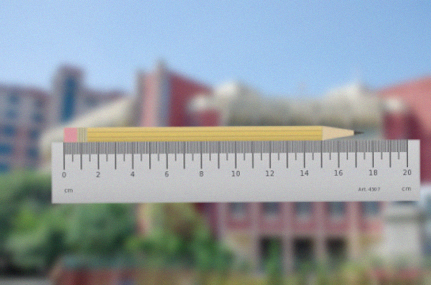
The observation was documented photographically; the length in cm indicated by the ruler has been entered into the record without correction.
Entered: 17.5 cm
